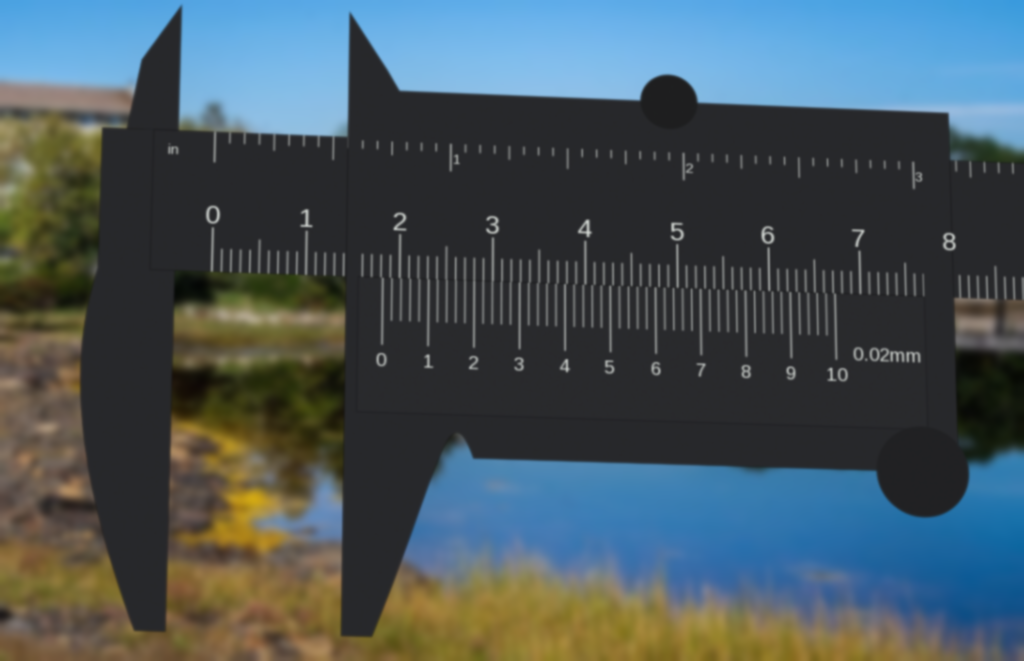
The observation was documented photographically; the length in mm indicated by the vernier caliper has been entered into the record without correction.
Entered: 18.2 mm
